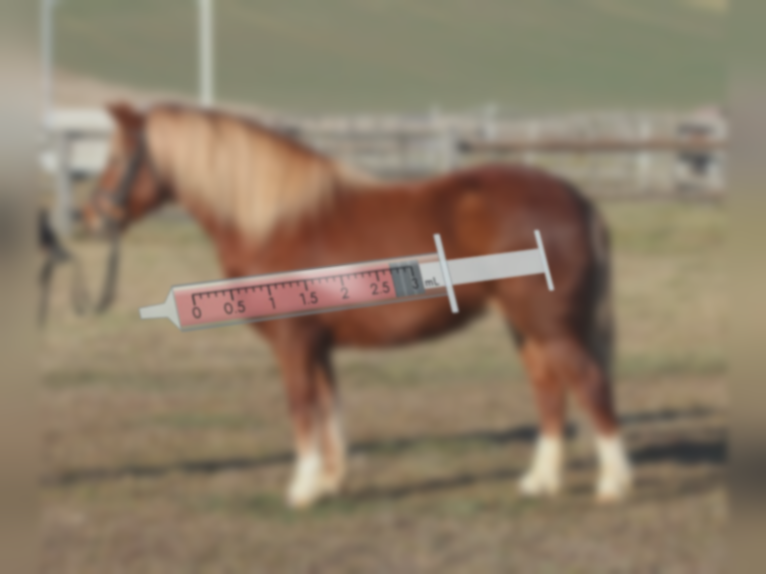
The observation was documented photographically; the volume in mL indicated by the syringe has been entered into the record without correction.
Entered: 2.7 mL
